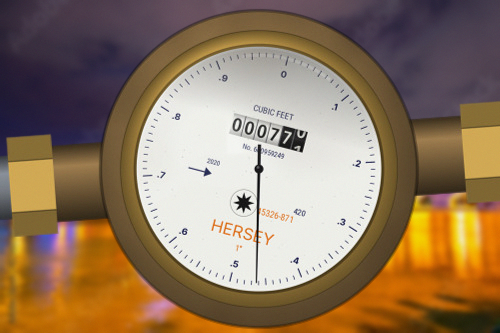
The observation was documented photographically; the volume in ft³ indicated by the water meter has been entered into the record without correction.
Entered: 770.46 ft³
